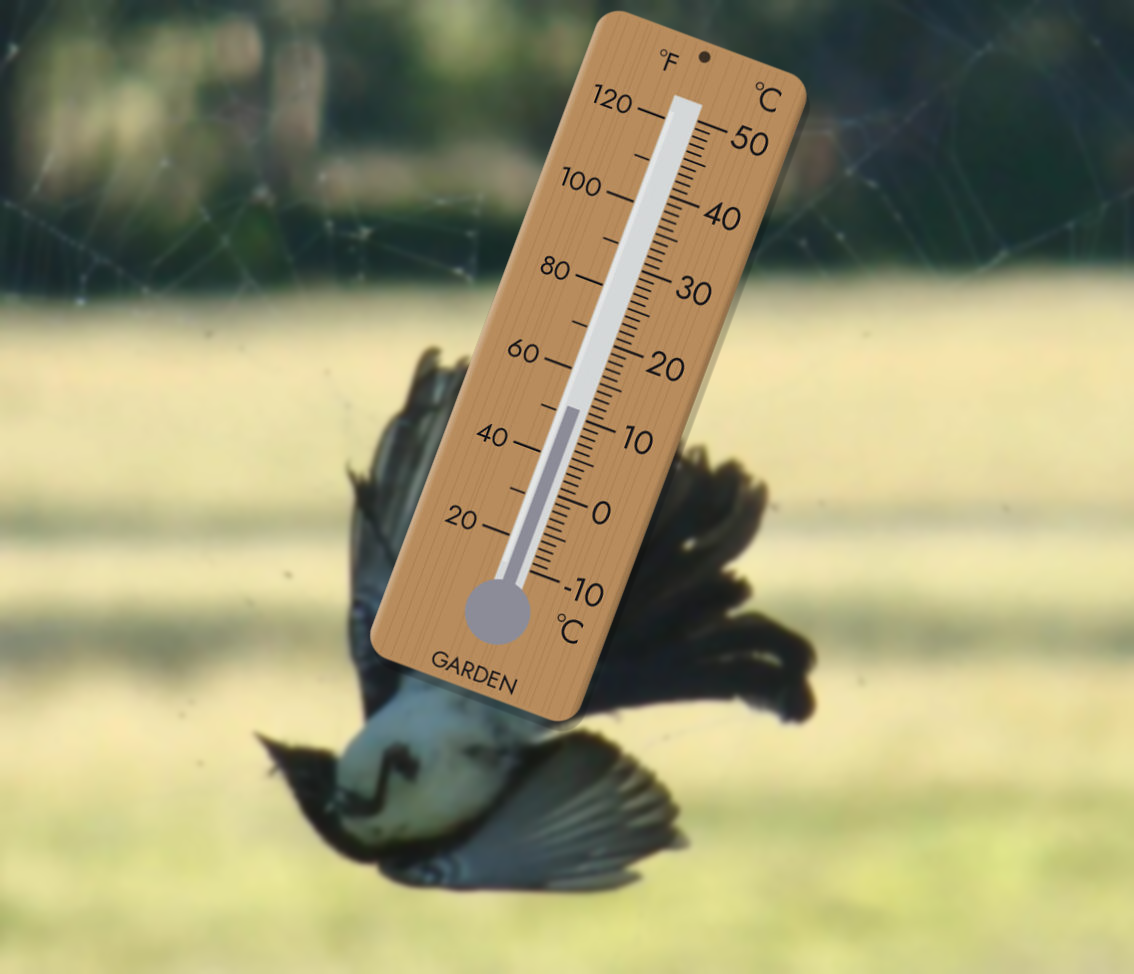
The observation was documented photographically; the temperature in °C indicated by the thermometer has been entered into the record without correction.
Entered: 11 °C
